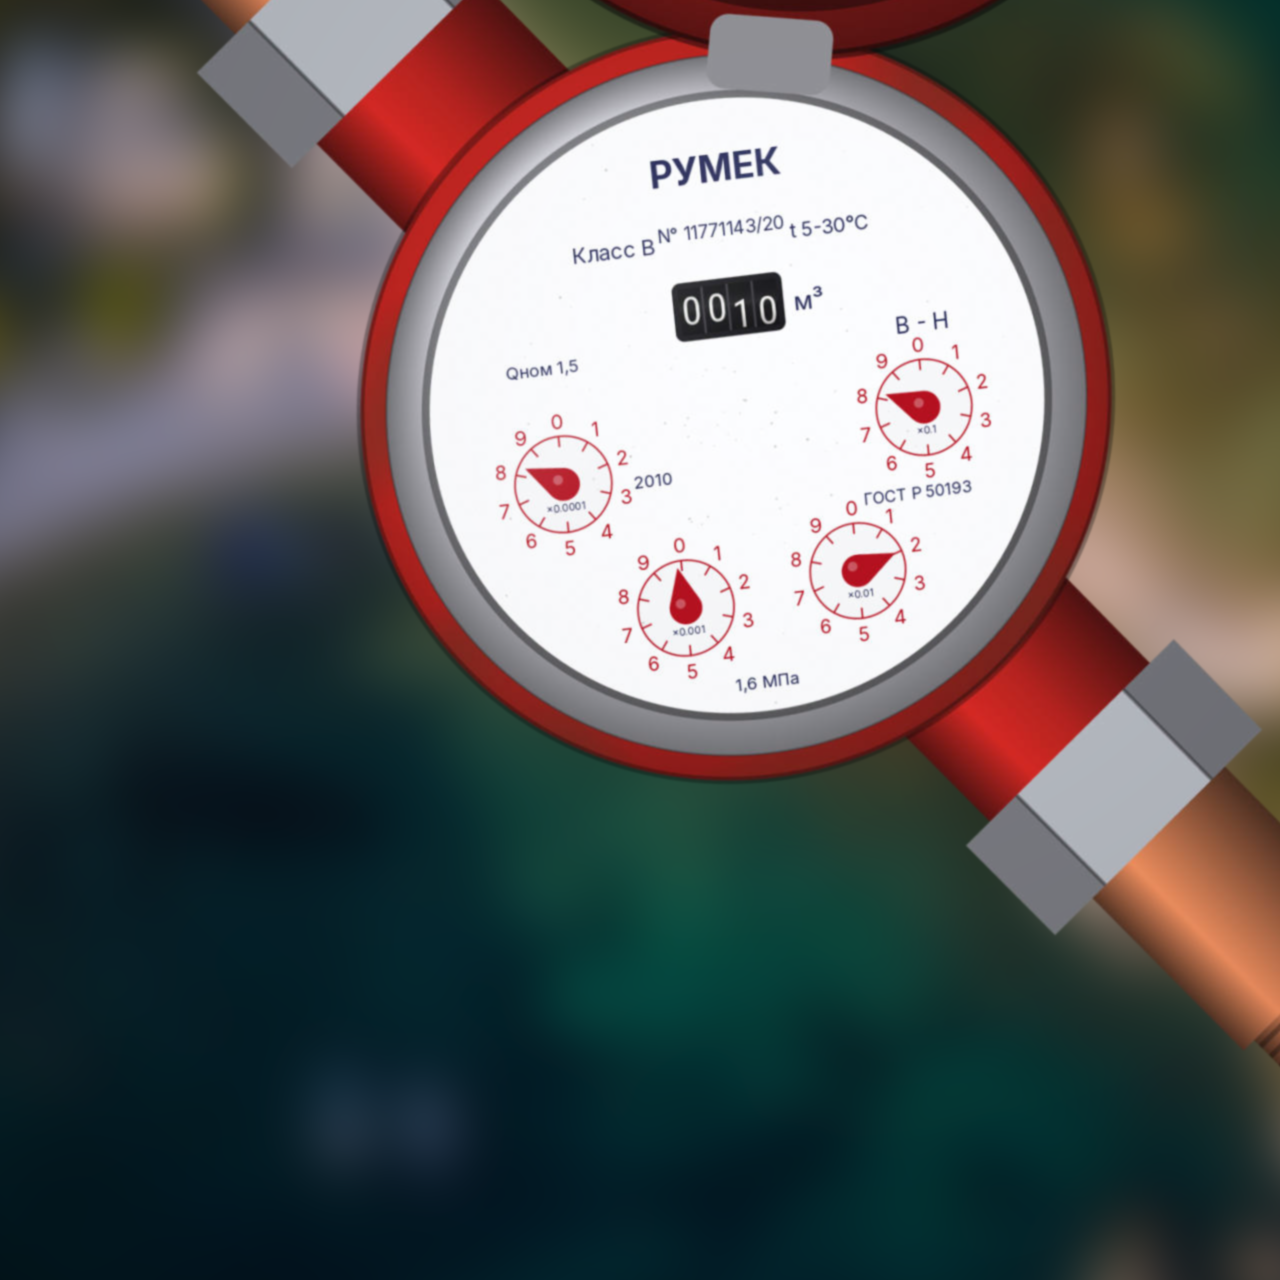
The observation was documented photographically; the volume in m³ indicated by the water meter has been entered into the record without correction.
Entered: 9.8198 m³
